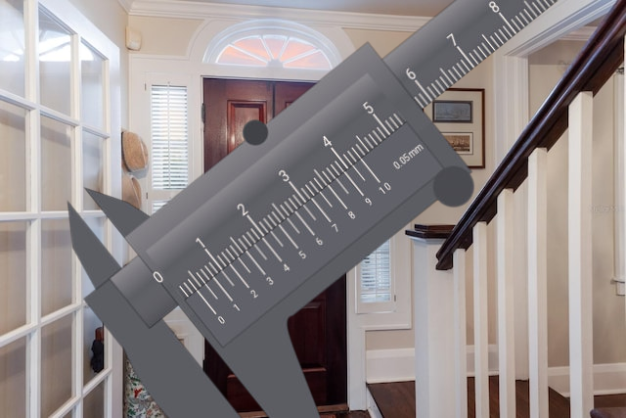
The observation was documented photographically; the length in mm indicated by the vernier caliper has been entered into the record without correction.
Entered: 4.0 mm
